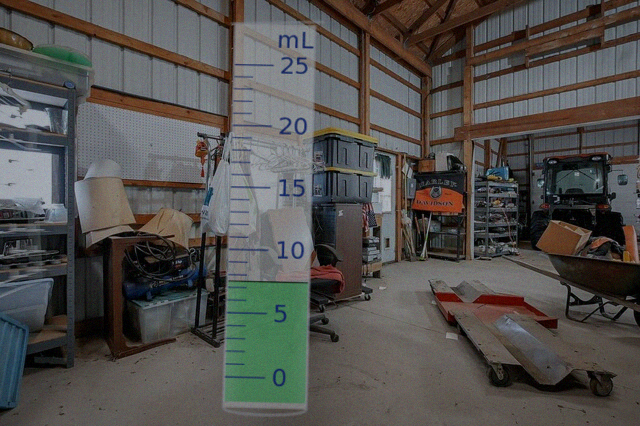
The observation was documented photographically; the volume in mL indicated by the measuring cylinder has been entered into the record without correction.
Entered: 7.5 mL
